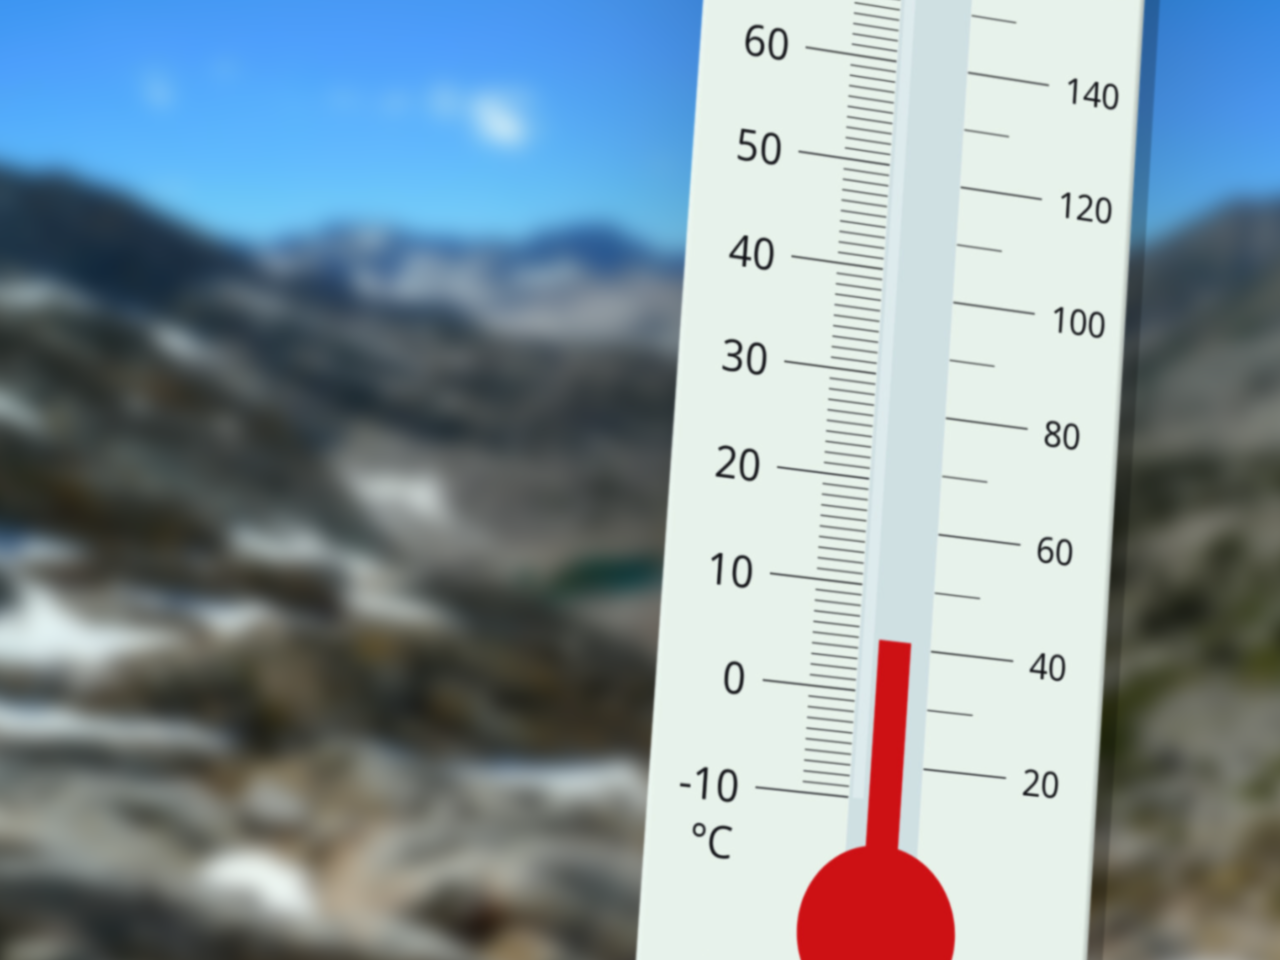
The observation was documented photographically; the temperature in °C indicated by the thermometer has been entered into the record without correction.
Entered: 5 °C
